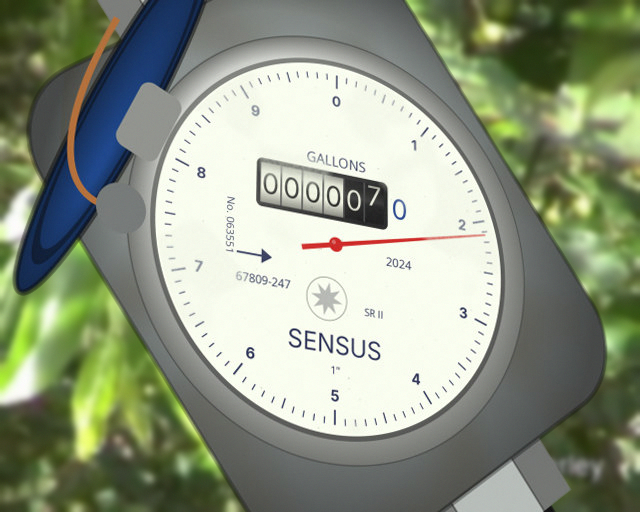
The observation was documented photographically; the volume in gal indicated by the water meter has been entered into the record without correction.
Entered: 72.1 gal
